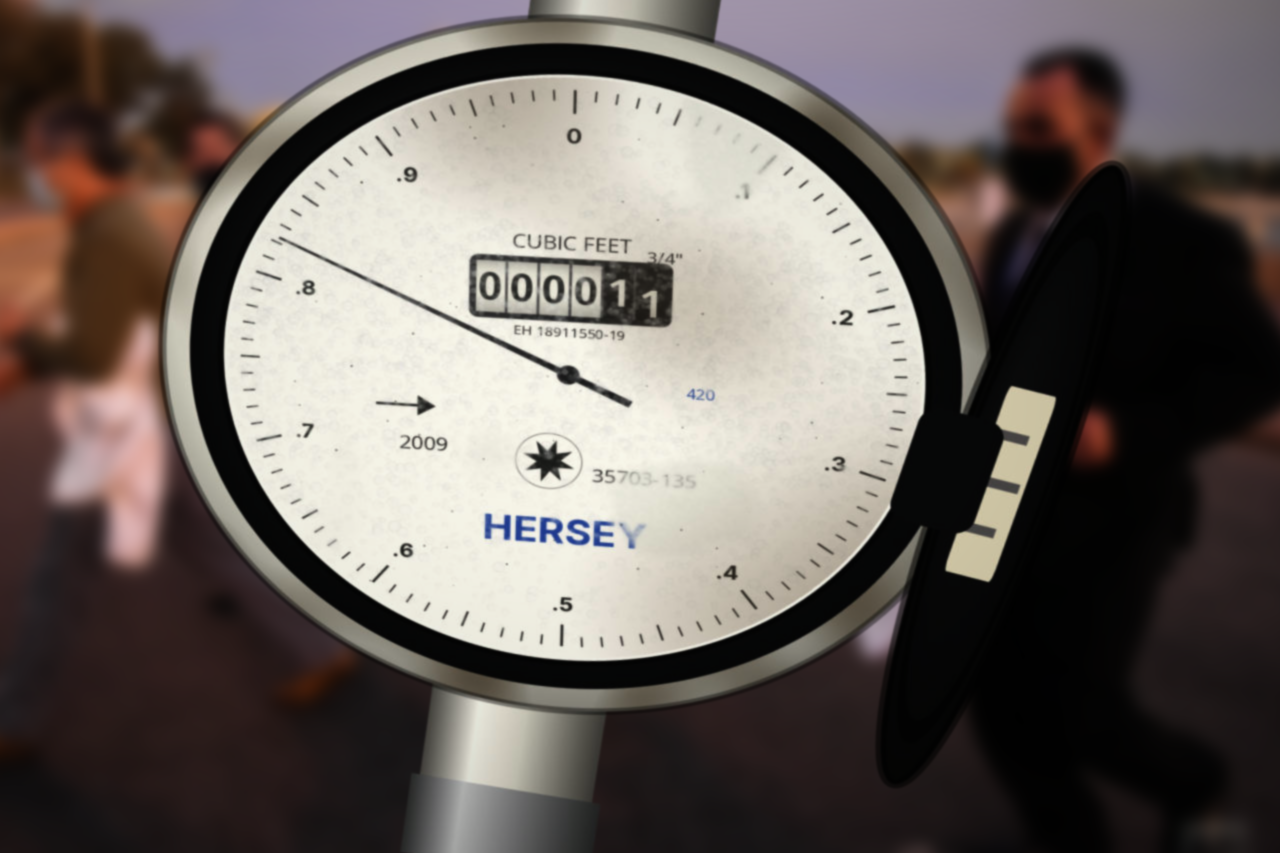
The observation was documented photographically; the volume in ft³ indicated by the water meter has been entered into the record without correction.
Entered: 10.82 ft³
